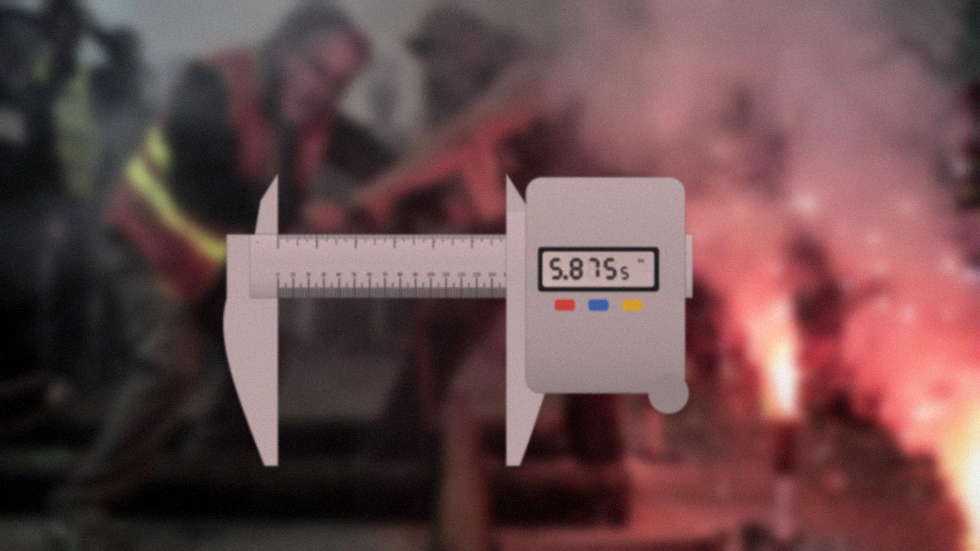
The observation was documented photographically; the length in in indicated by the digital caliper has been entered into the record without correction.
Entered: 5.8755 in
